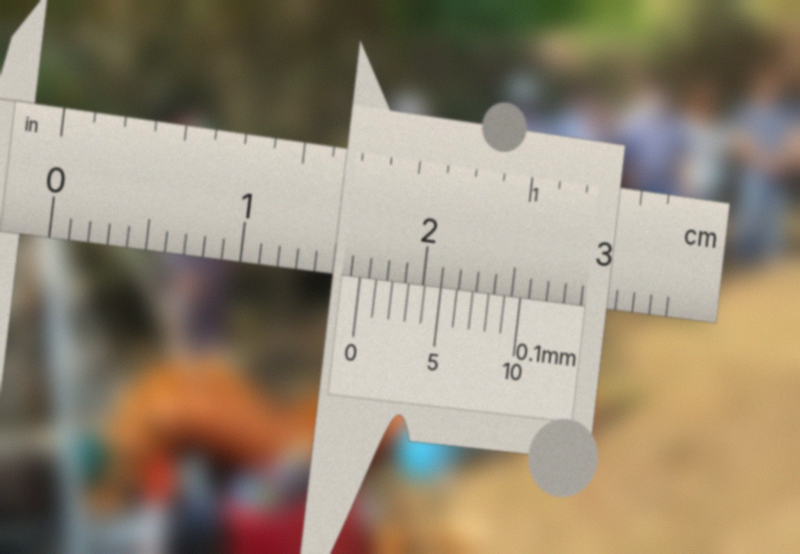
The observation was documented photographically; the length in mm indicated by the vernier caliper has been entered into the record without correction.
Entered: 16.5 mm
